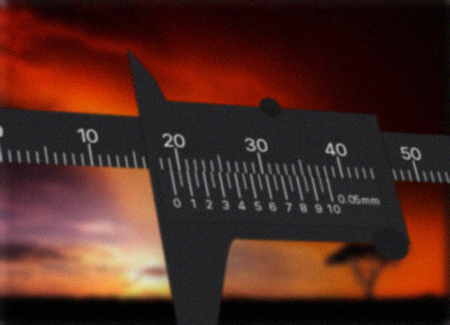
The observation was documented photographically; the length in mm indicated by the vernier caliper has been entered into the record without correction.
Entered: 19.0 mm
